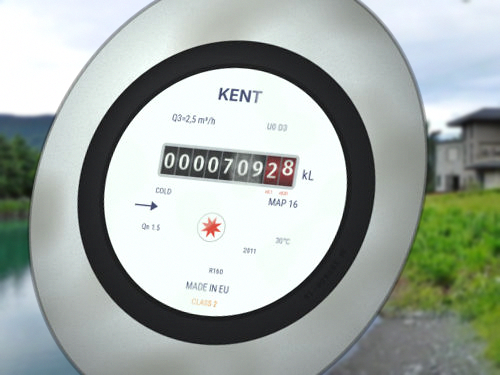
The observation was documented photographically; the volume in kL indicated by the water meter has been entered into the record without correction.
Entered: 709.28 kL
